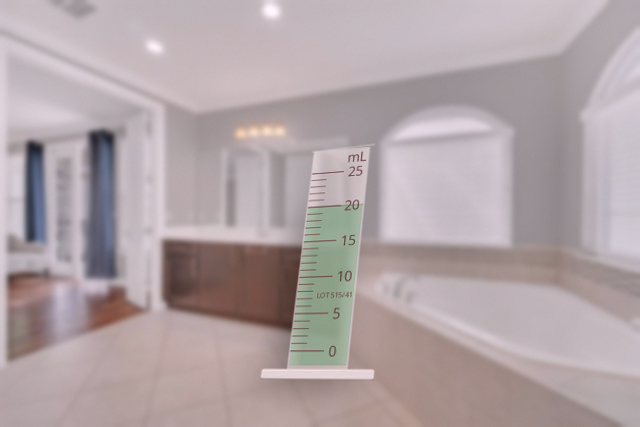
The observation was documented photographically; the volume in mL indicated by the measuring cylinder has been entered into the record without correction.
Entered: 20 mL
